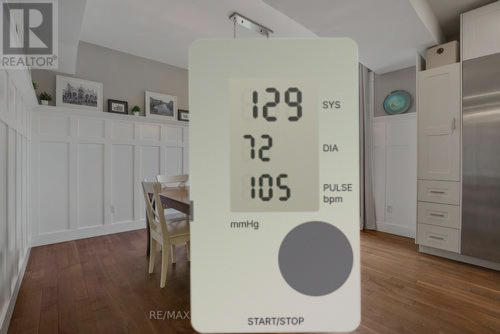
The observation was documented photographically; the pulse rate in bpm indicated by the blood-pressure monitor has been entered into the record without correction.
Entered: 105 bpm
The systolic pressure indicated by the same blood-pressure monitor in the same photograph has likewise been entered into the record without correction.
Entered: 129 mmHg
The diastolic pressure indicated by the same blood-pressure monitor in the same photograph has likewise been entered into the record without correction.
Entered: 72 mmHg
